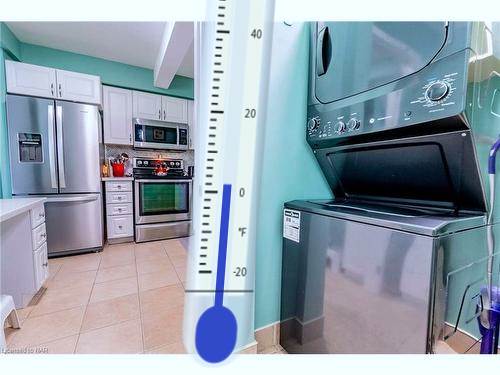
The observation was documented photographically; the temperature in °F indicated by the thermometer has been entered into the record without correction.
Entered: 2 °F
